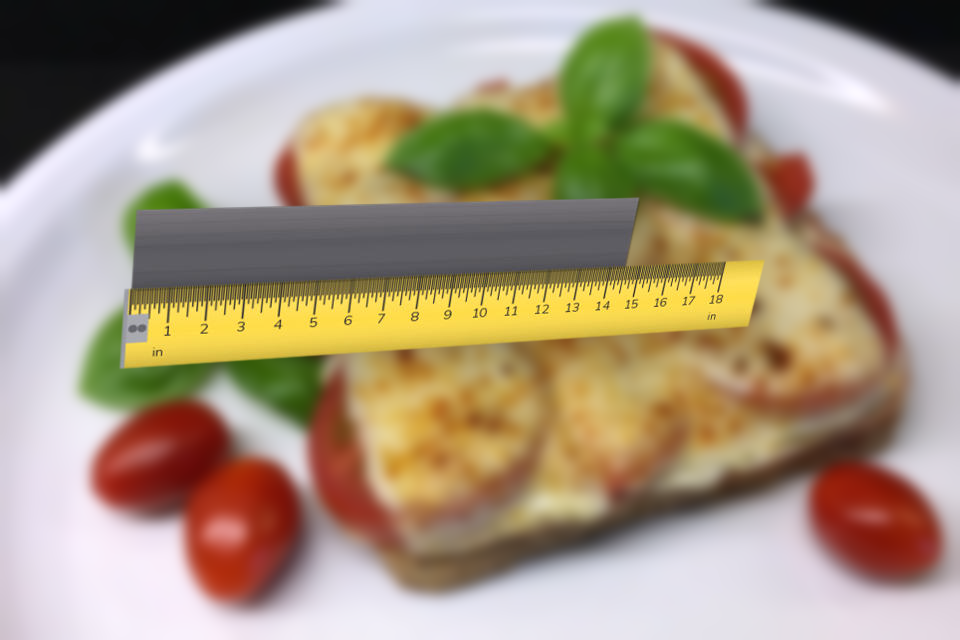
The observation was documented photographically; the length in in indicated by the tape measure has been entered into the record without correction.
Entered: 14.5 in
